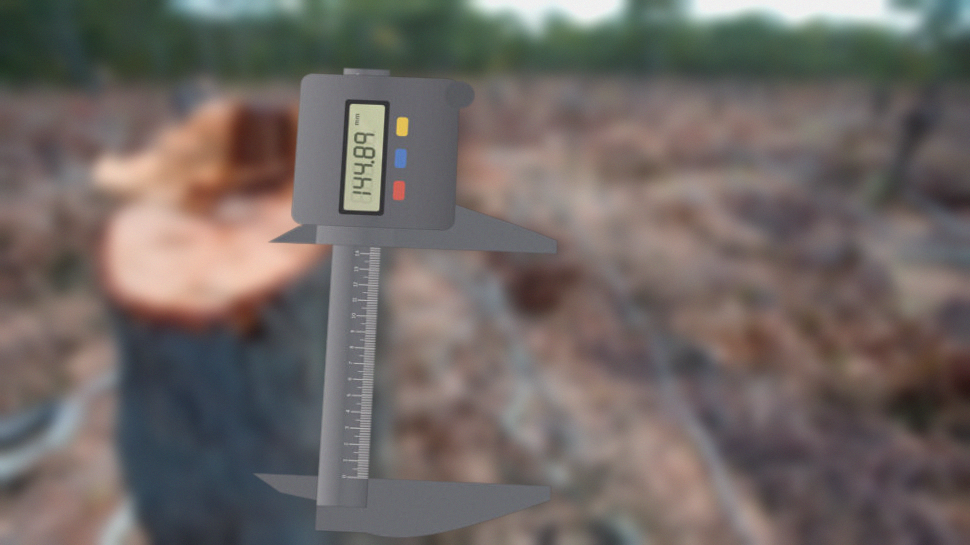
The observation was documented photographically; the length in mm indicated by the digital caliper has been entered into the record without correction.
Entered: 144.89 mm
